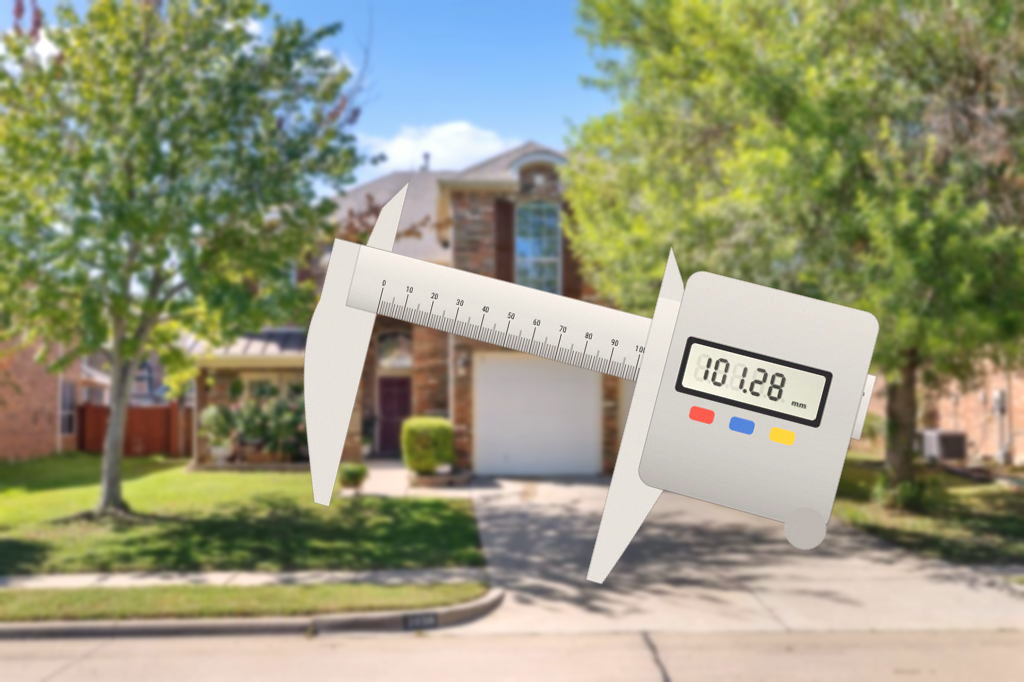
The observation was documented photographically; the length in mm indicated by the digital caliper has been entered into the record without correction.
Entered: 101.28 mm
